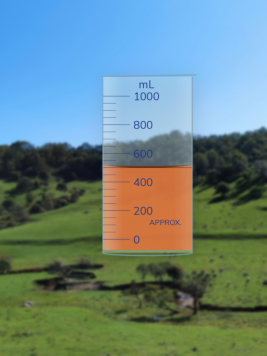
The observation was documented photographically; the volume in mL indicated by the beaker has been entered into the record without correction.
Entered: 500 mL
